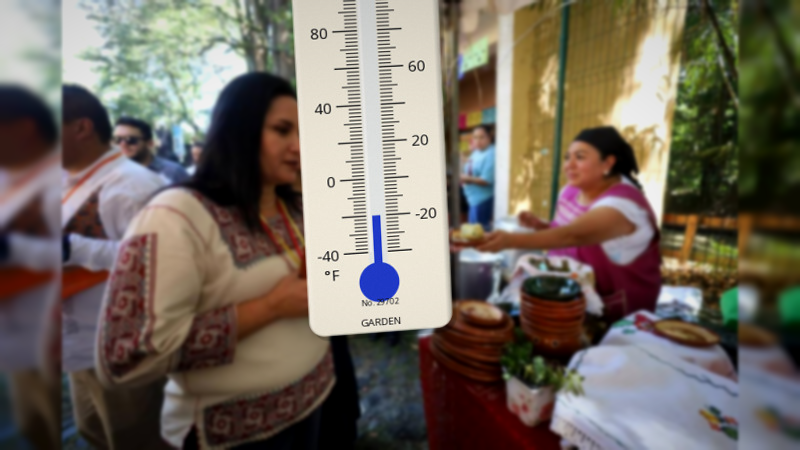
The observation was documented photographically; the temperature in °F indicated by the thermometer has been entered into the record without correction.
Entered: -20 °F
